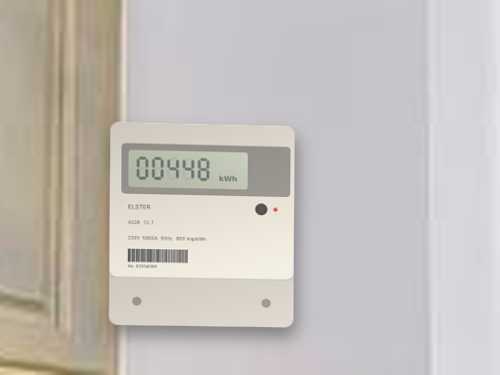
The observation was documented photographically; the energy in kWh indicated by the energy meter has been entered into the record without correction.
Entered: 448 kWh
